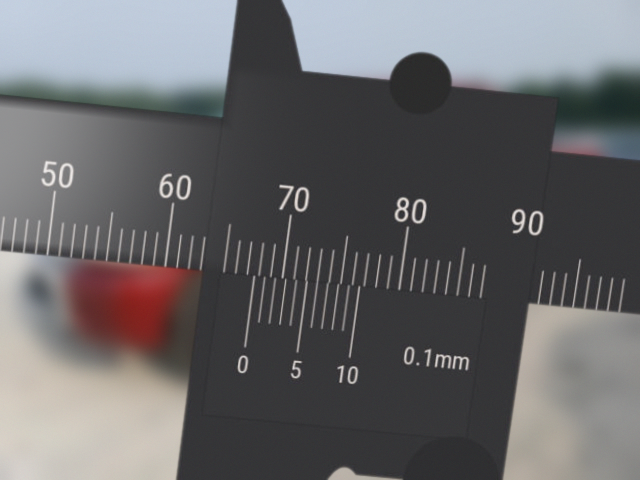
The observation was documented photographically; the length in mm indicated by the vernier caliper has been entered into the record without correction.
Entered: 67.6 mm
